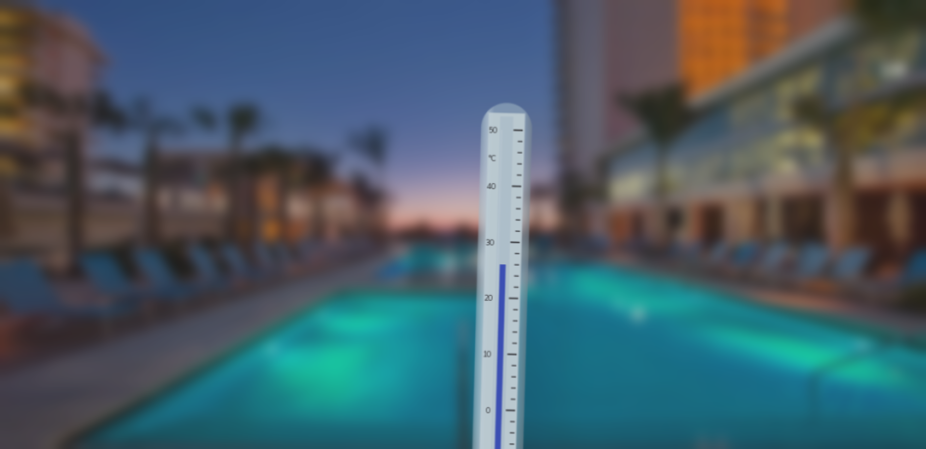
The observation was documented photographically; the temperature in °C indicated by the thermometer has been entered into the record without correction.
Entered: 26 °C
